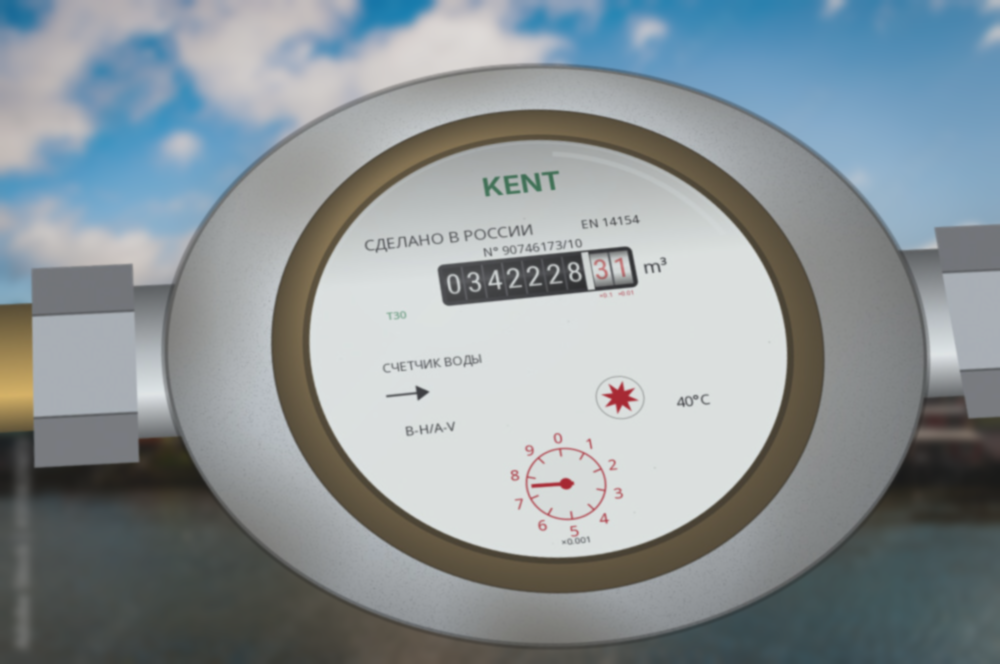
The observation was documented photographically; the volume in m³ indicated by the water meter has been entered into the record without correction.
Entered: 342228.317 m³
